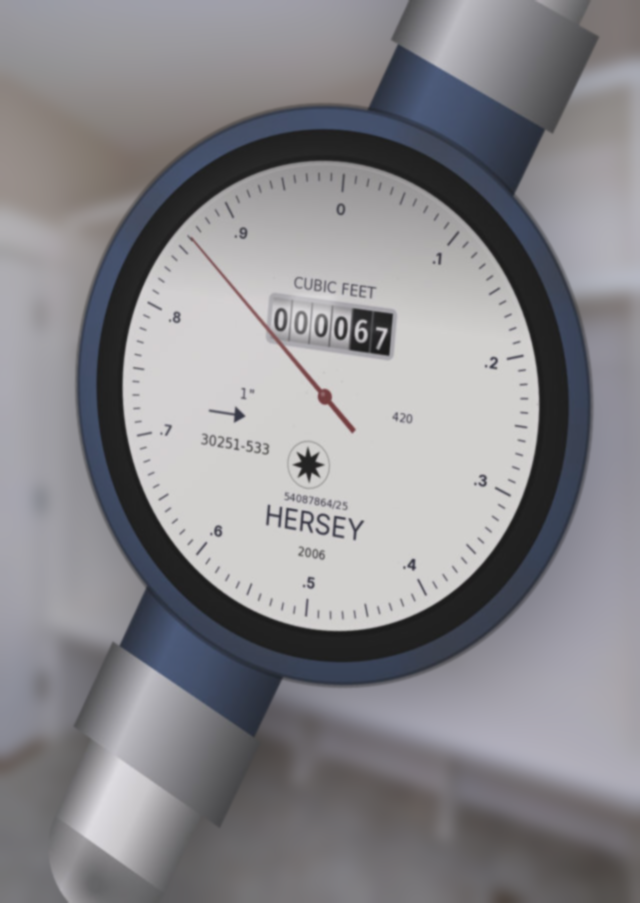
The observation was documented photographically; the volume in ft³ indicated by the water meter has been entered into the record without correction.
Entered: 66.86 ft³
